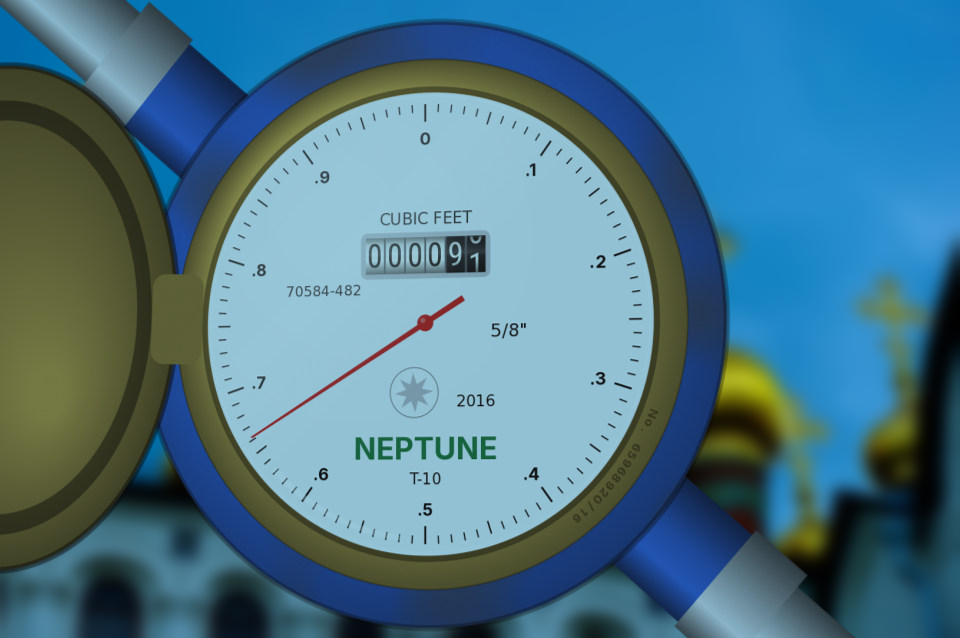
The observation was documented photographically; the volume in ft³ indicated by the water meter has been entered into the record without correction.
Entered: 90.66 ft³
